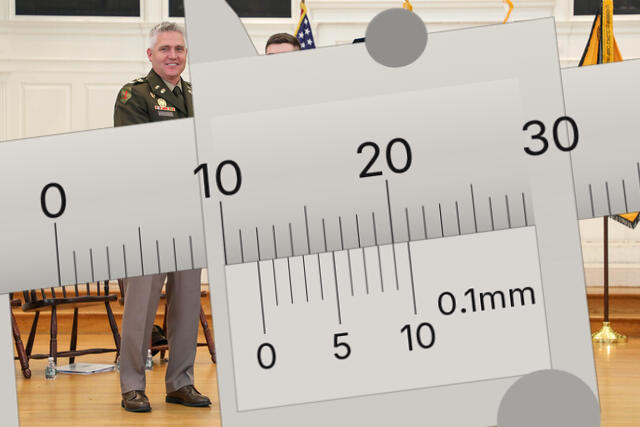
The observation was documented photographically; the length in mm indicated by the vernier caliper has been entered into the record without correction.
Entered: 11.9 mm
